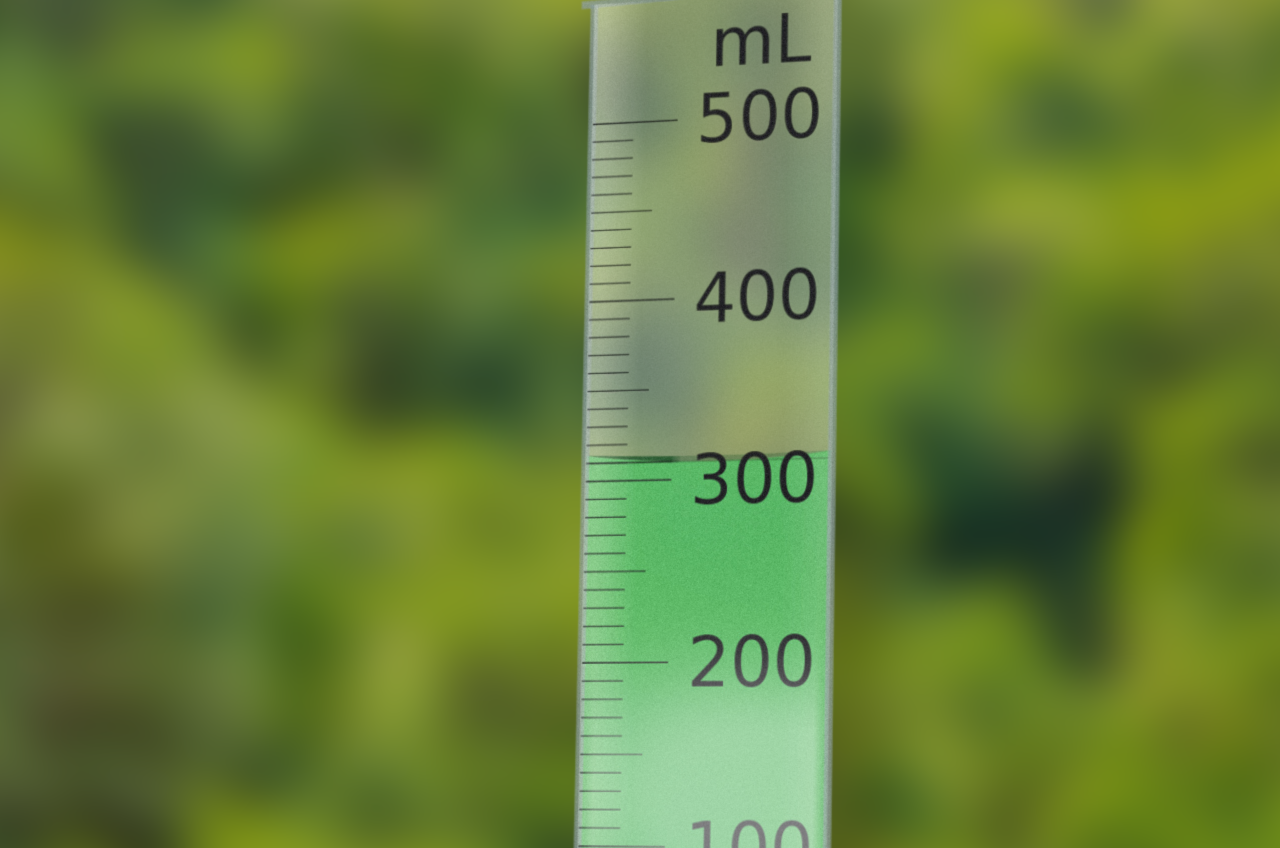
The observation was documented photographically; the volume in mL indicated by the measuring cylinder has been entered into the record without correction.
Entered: 310 mL
